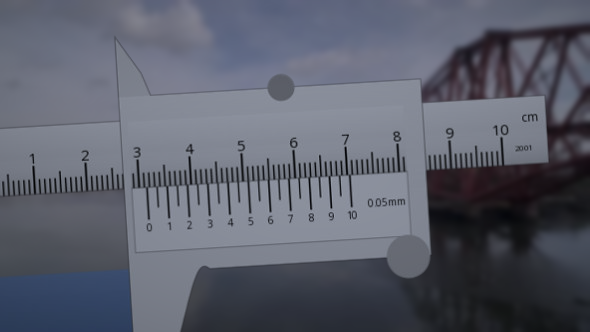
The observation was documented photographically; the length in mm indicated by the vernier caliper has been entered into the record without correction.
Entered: 31.5 mm
